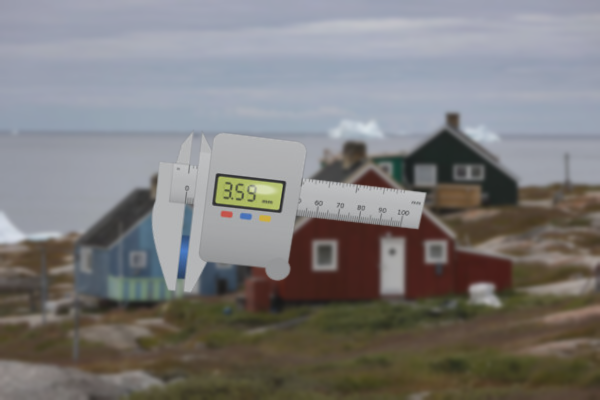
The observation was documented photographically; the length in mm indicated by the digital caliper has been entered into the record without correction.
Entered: 3.59 mm
